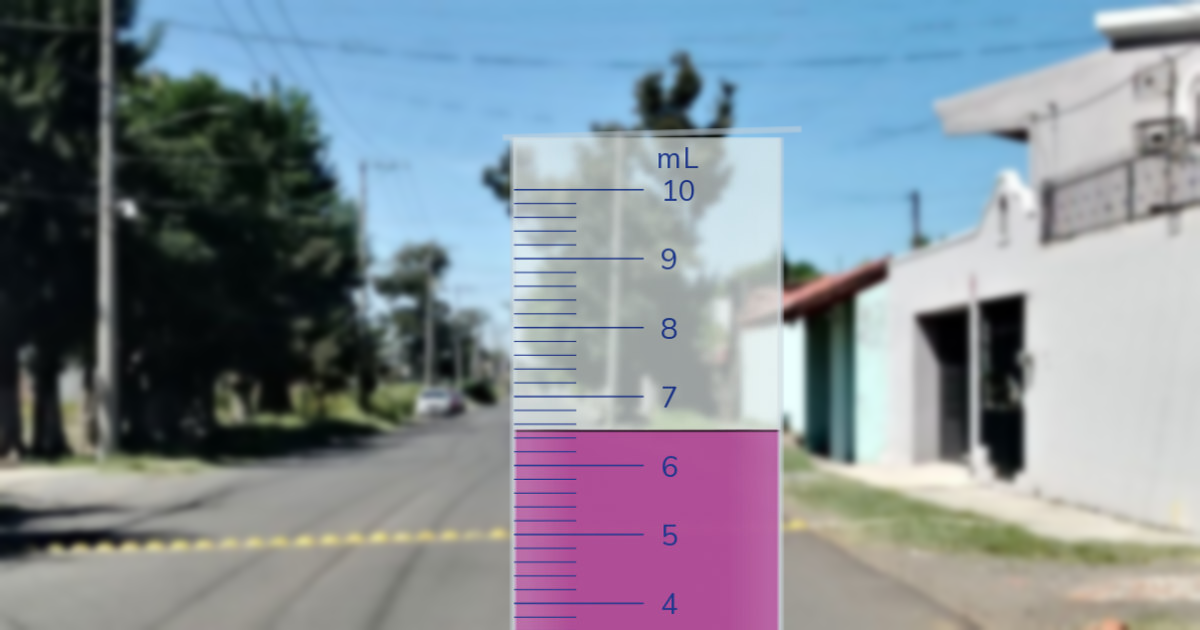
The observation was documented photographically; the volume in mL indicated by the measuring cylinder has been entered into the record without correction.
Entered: 6.5 mL
